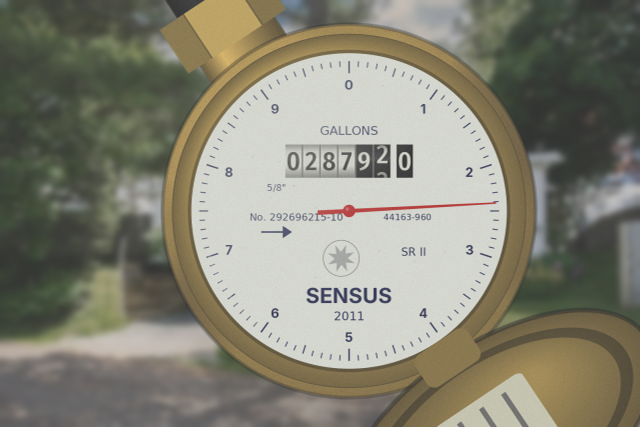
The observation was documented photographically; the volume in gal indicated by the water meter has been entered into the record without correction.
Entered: 287922.4 gal
